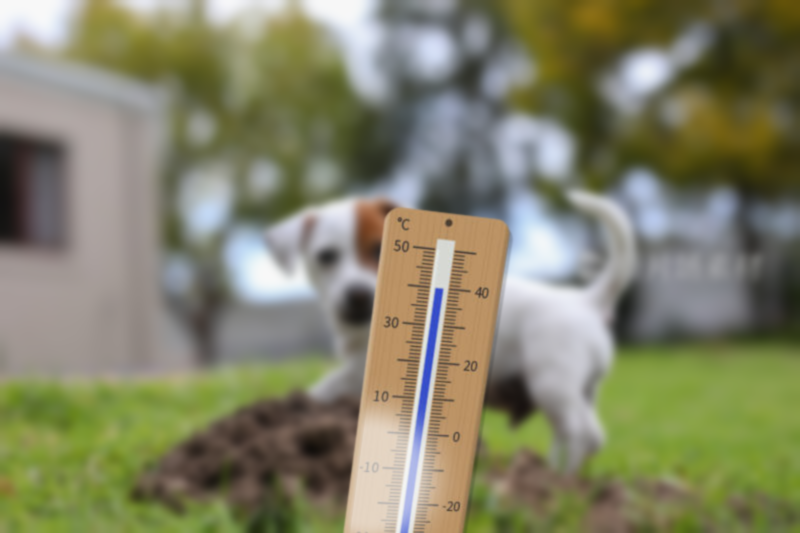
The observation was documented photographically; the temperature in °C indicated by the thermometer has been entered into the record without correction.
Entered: 40 °C
